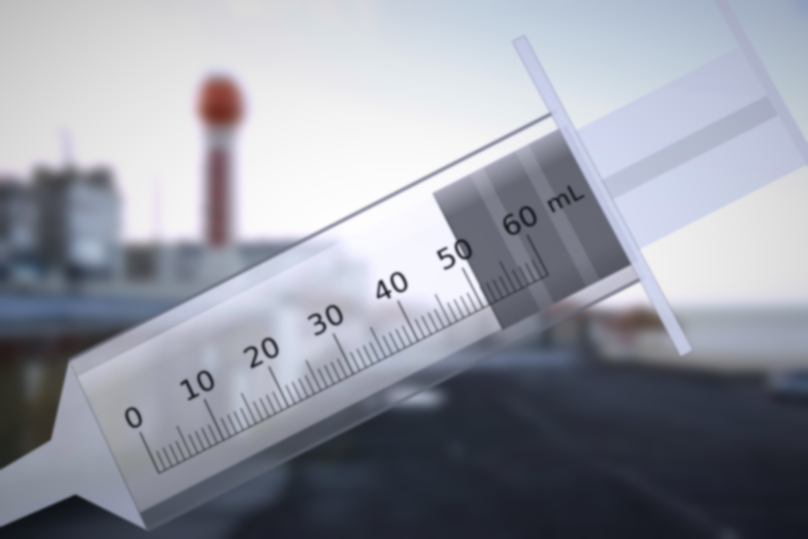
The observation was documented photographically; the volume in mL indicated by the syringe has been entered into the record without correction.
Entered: 51 mL
